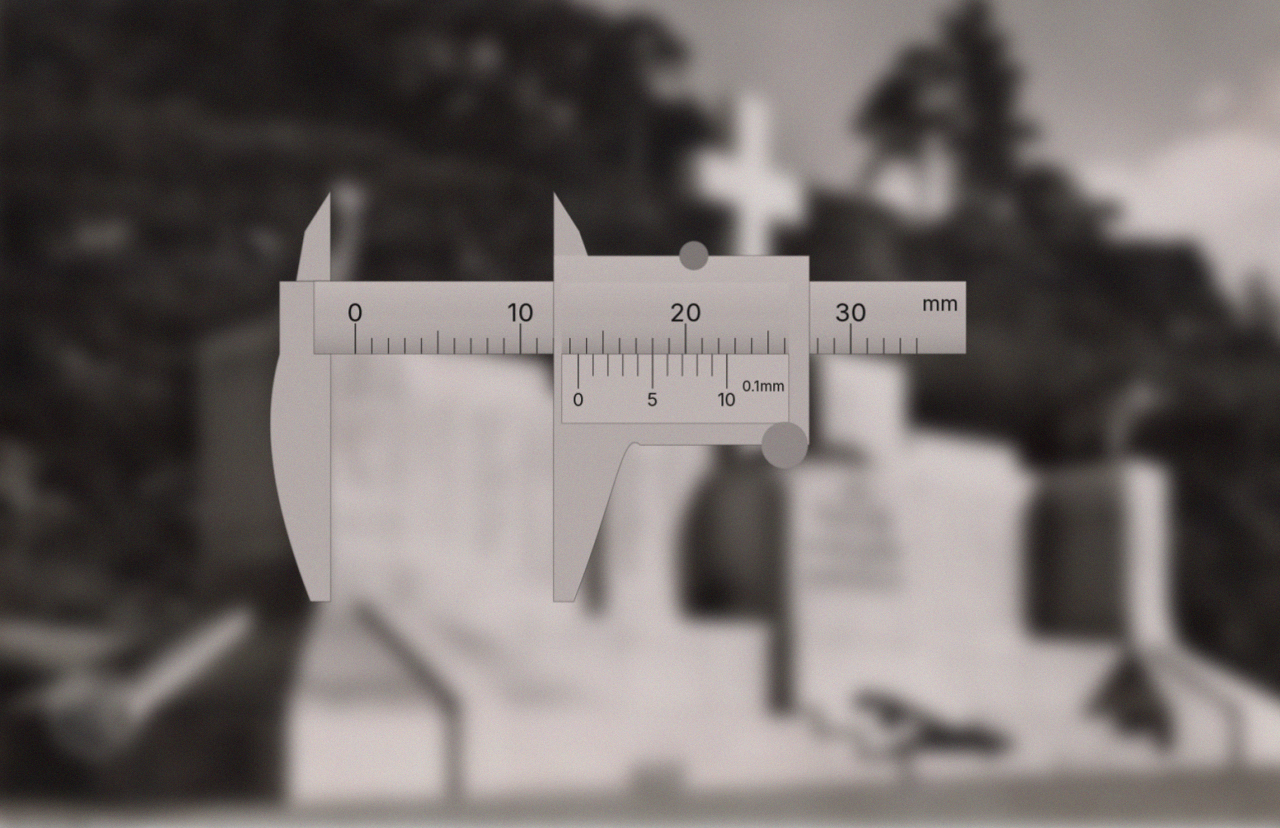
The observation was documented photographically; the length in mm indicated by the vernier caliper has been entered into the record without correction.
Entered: 13.5 mm
